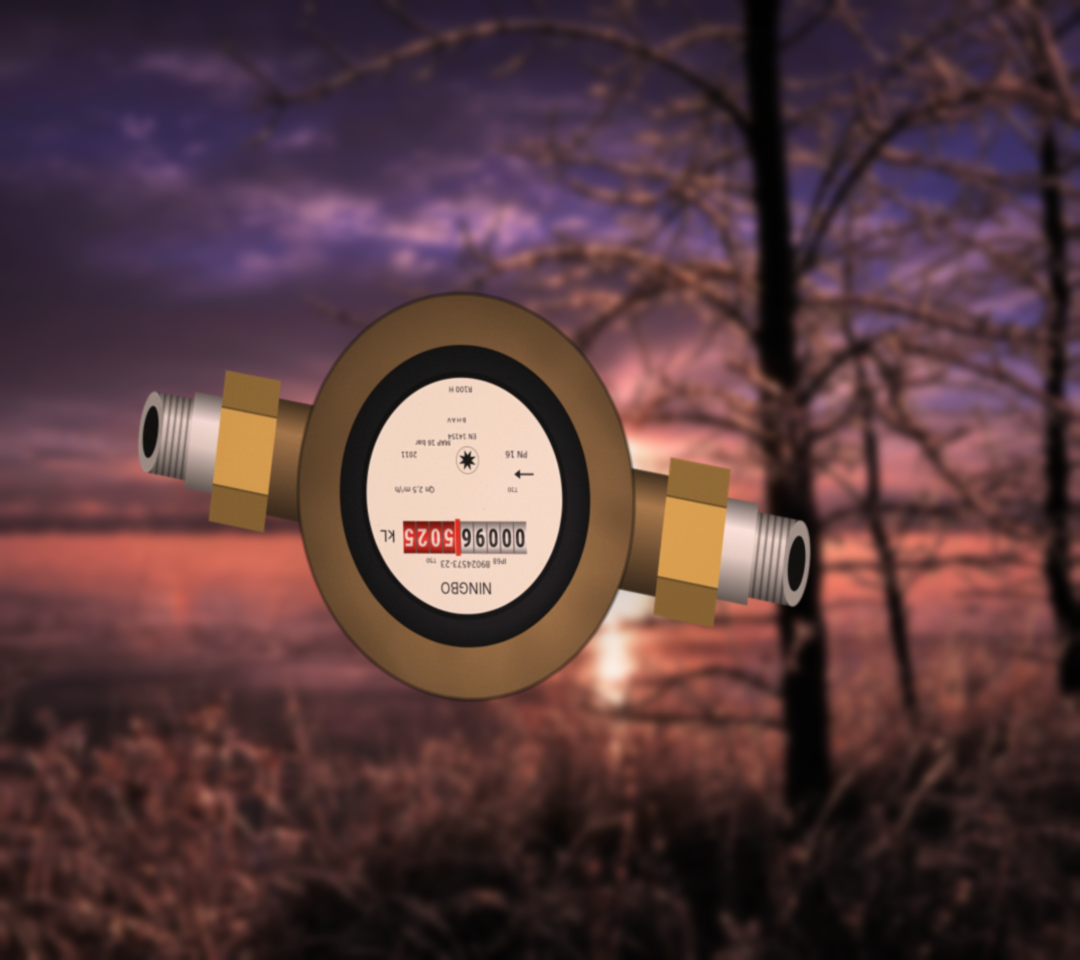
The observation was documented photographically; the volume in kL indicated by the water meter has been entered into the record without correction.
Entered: 96.5025 kL
